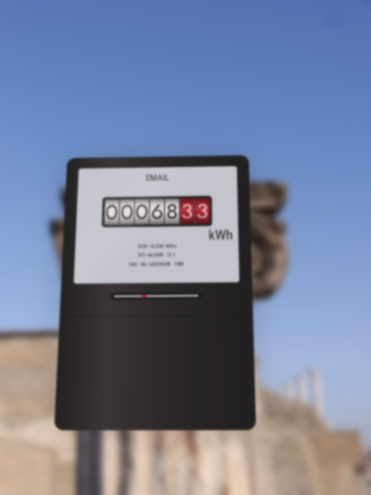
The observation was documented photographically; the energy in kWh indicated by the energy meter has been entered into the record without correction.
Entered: 68.33 kWh
